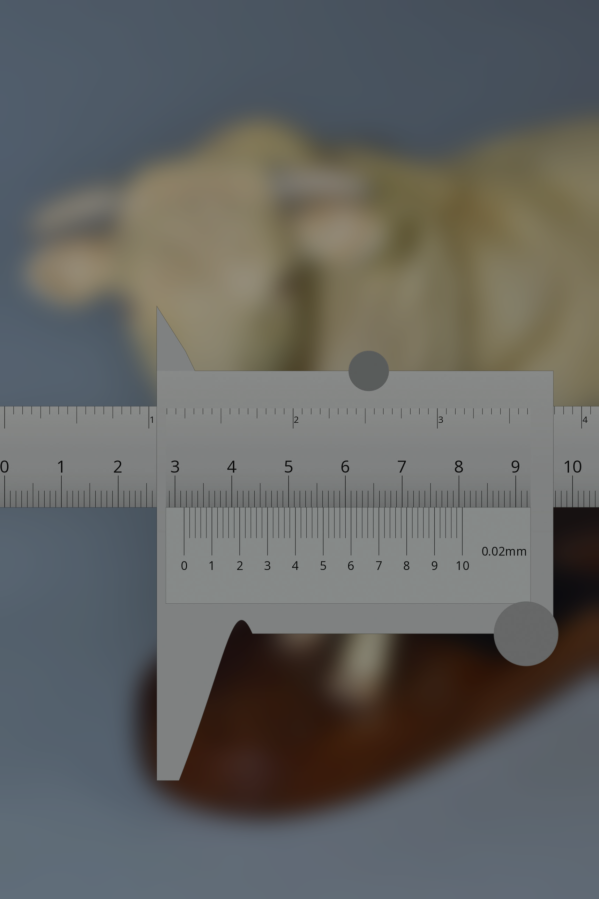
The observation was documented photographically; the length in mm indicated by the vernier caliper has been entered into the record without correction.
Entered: 31.6 mm
